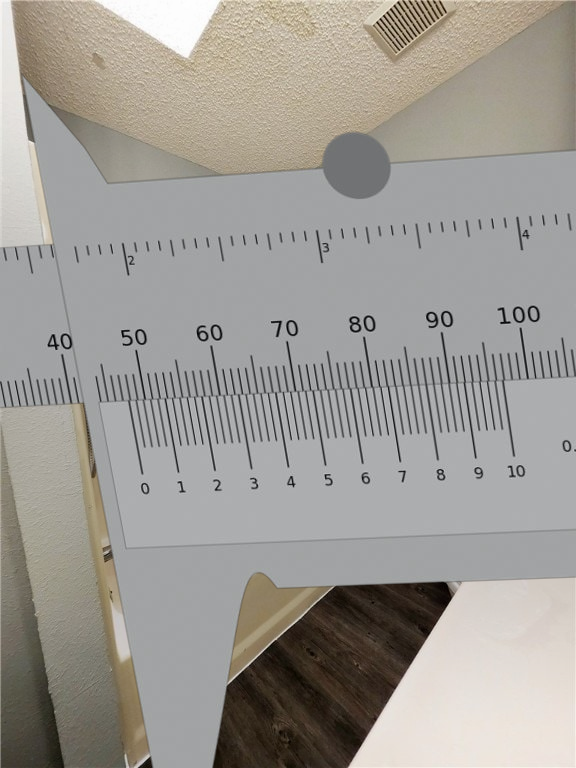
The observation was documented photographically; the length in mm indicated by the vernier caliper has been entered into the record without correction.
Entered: 47.8 mm
